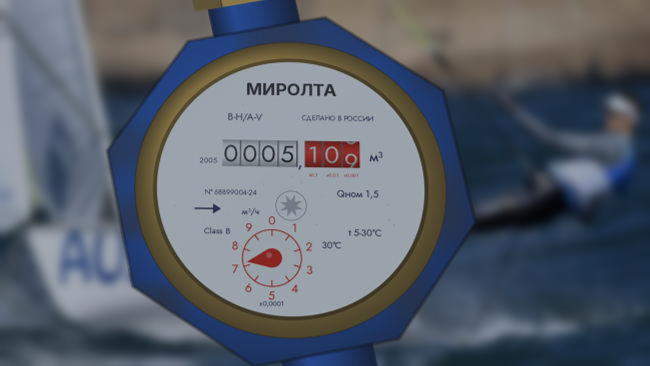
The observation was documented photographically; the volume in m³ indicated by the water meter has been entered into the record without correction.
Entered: 5.1087 m³
